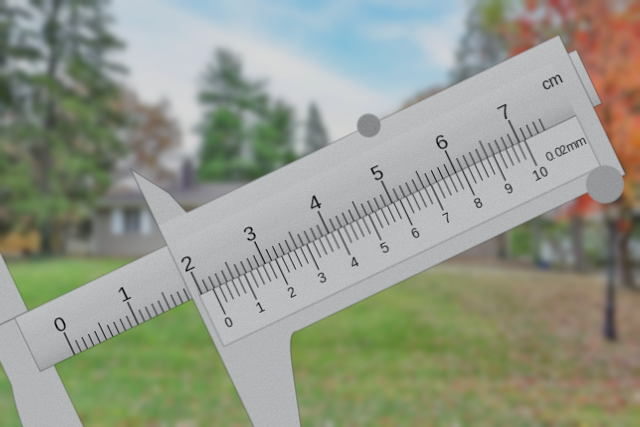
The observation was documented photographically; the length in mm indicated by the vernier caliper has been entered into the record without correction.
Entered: 21.8 mm
